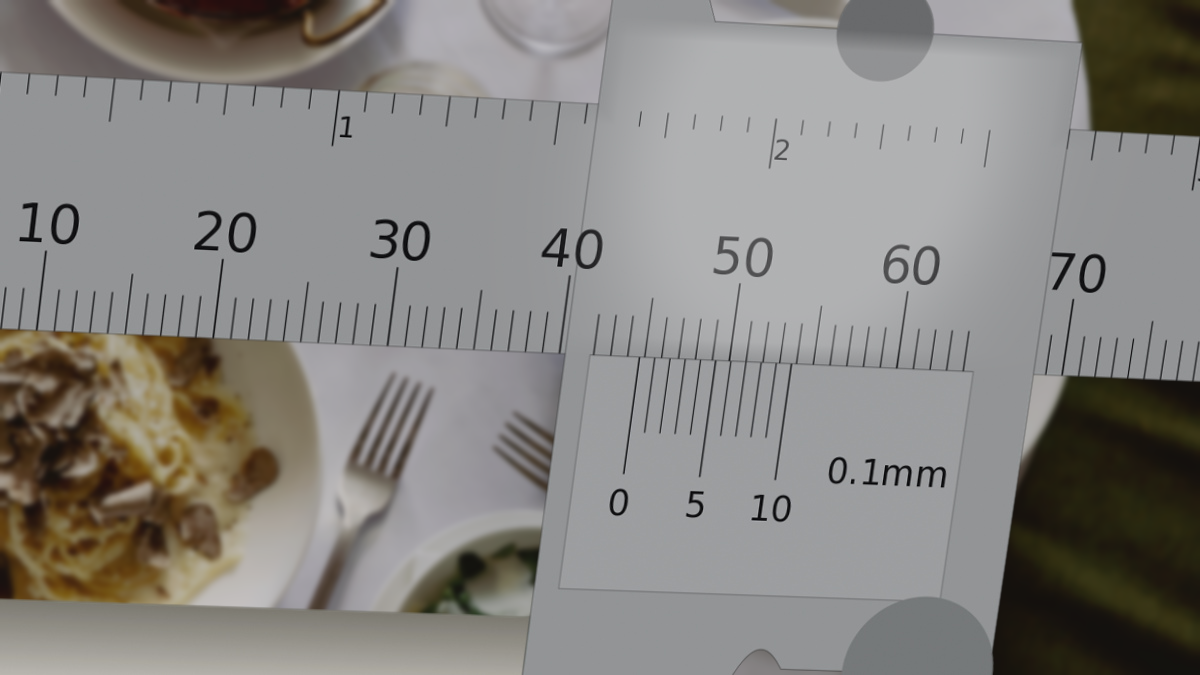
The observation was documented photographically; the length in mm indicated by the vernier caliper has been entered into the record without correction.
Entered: 44.7 mm
